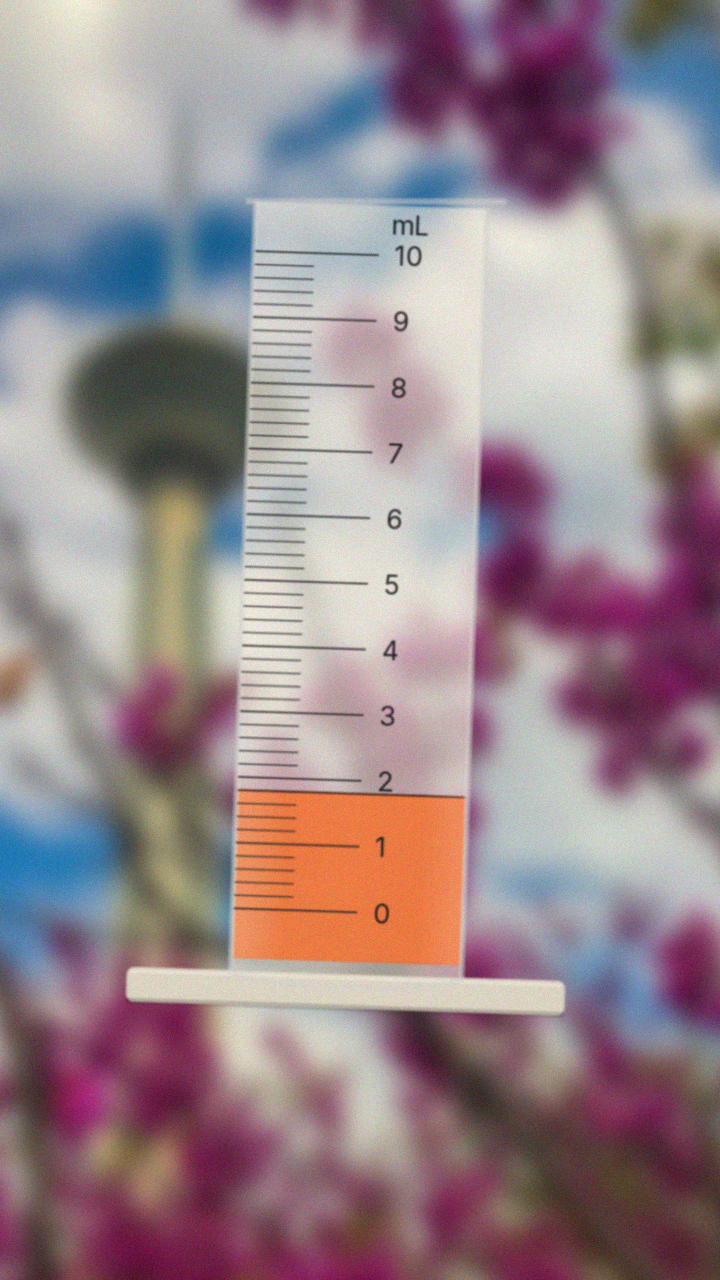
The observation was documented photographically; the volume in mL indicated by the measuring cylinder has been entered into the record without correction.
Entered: 1.8 mL
